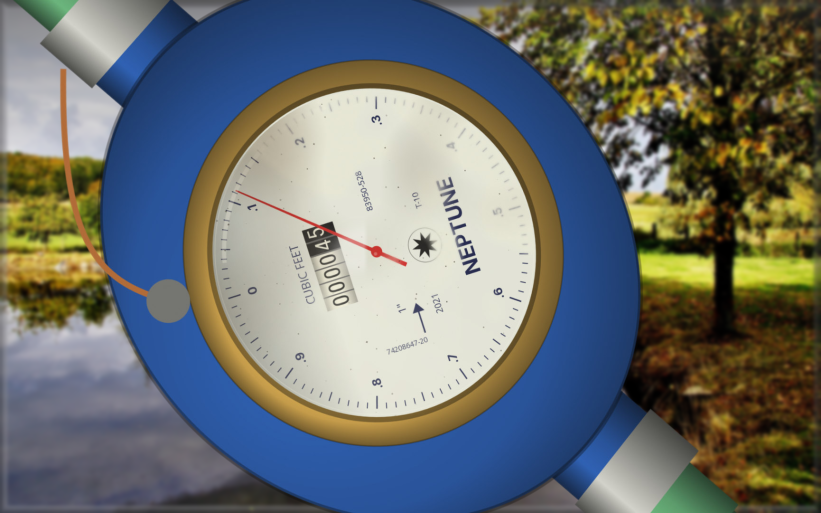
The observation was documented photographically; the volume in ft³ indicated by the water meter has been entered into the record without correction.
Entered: 45.11 ft³
